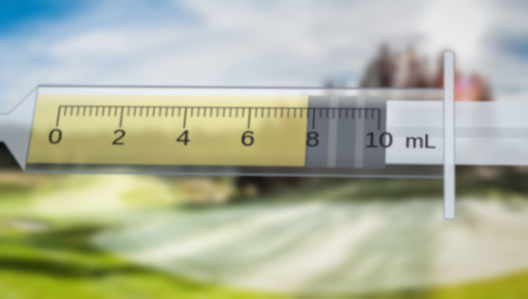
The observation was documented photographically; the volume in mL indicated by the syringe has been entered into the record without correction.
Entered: 7.8 mL
